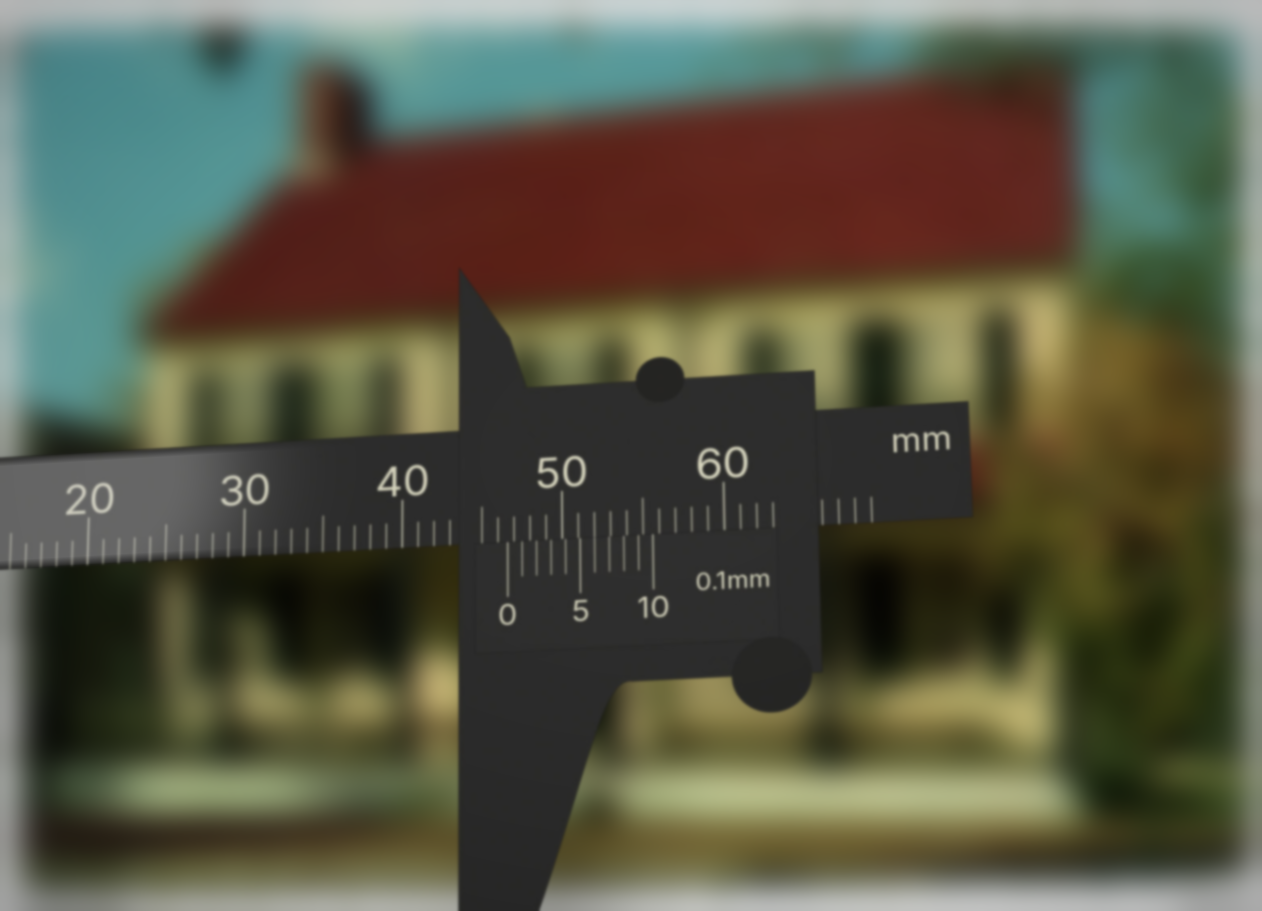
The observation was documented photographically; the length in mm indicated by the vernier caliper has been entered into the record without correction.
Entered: 46.6 mm
